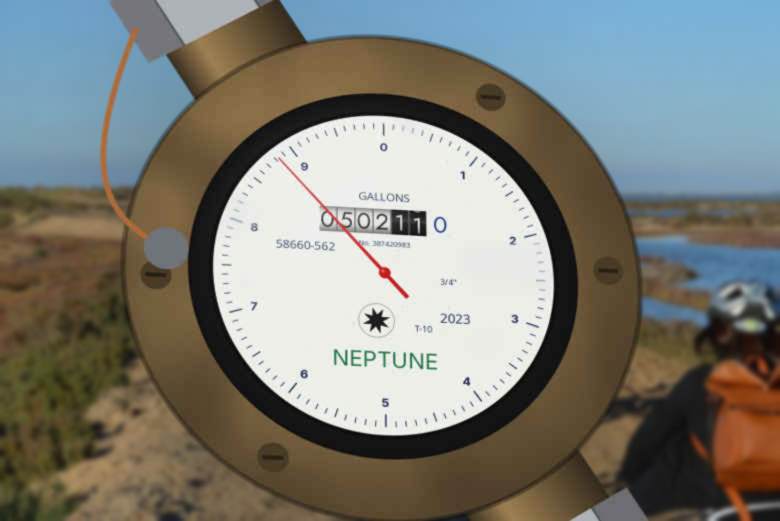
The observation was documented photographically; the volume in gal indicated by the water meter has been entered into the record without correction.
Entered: 502108.8 gal
